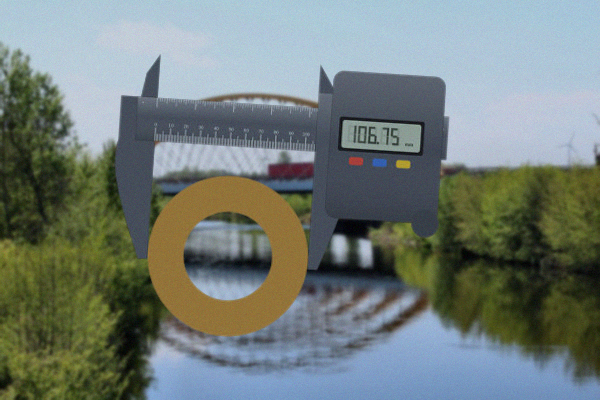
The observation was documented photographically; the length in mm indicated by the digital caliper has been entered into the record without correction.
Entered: 106.75 mm
